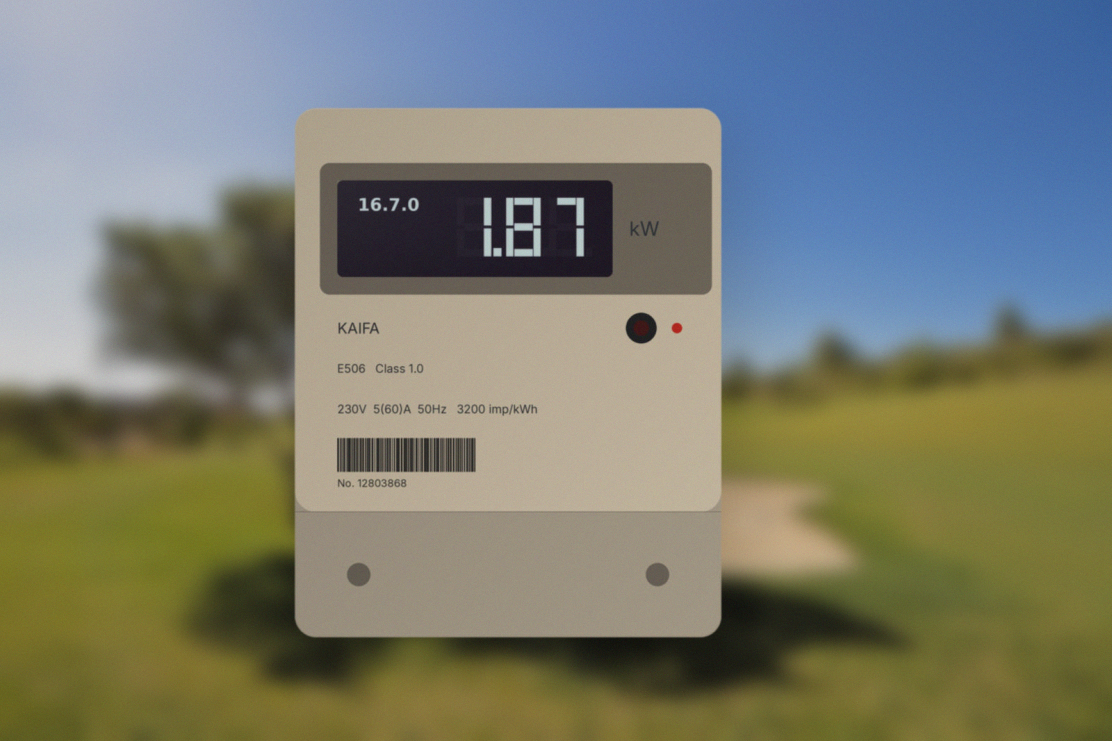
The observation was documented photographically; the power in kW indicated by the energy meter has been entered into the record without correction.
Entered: 1.87 kW
